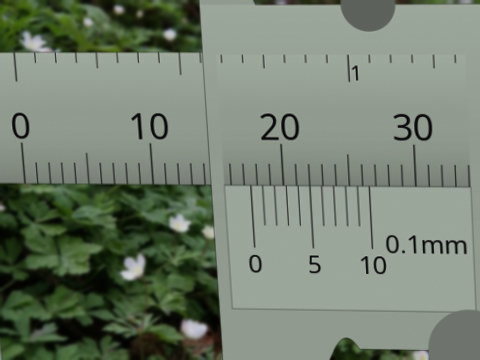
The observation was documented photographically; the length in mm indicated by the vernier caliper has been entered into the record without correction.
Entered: 17.5 mm
